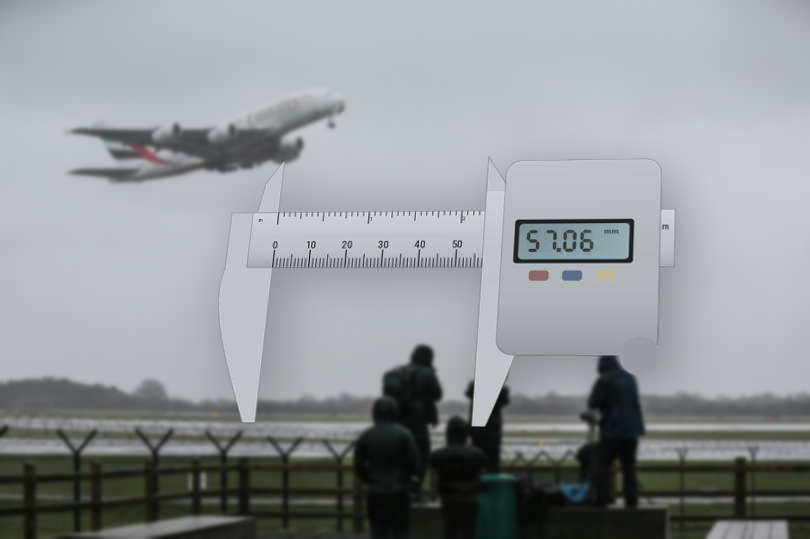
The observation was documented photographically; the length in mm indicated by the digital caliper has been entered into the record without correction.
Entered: 57.06 mm
